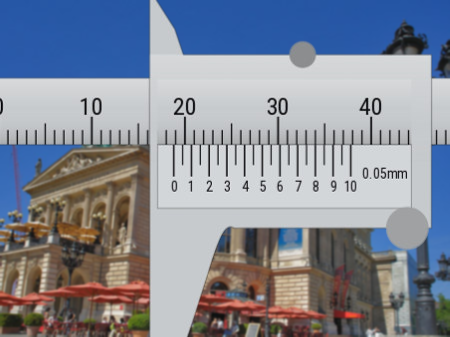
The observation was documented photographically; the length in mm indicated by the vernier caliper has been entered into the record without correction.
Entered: 18.8 mm
